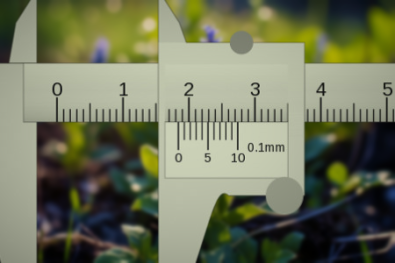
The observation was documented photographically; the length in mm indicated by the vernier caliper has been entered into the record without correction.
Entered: 18.4 mm
